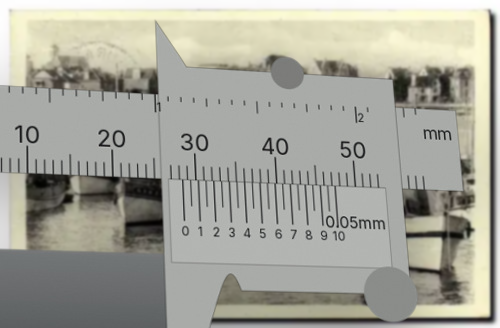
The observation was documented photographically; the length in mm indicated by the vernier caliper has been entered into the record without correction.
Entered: 28.4 mm
